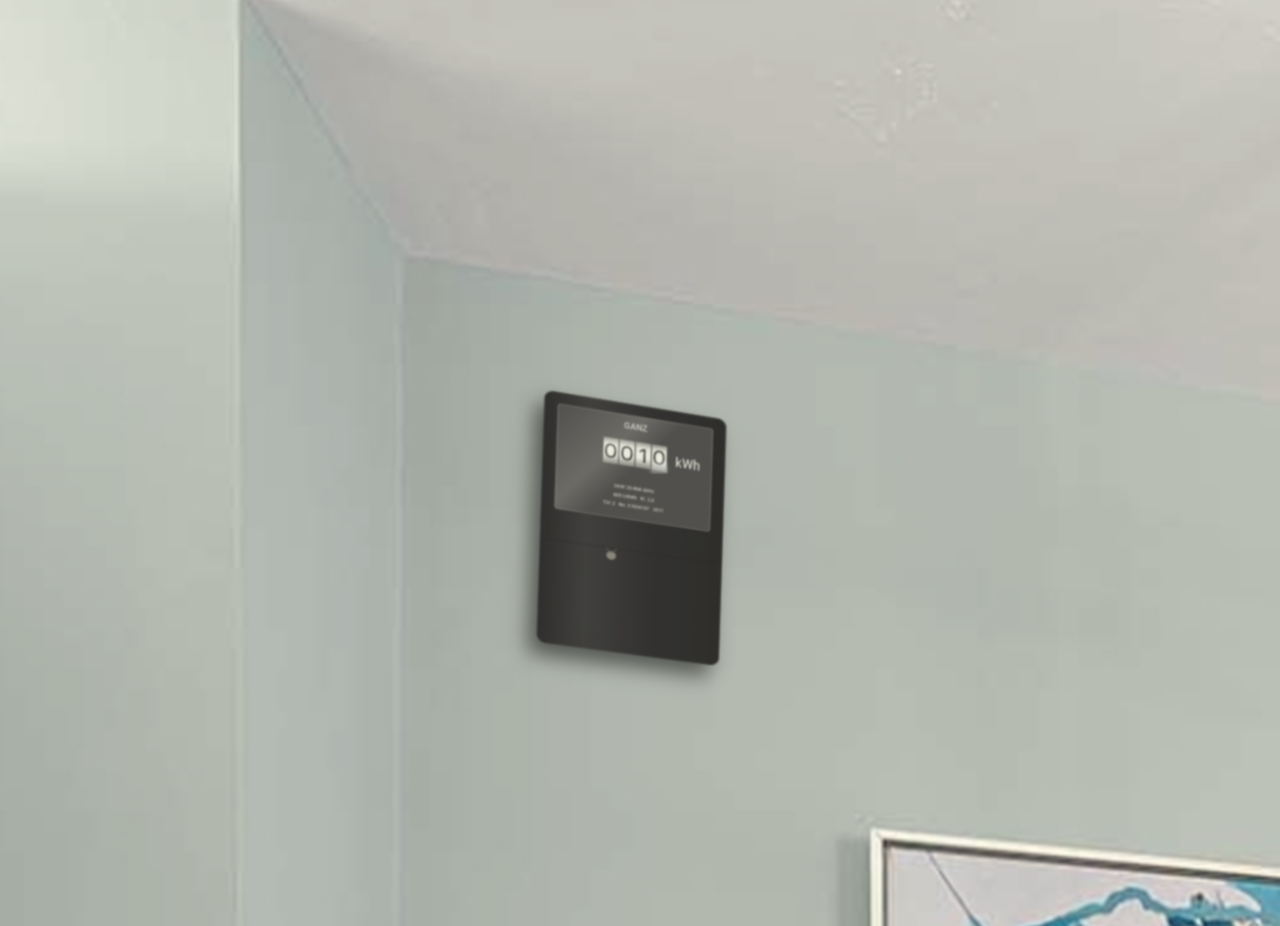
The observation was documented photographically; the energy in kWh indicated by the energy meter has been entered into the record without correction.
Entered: 10 kWh
